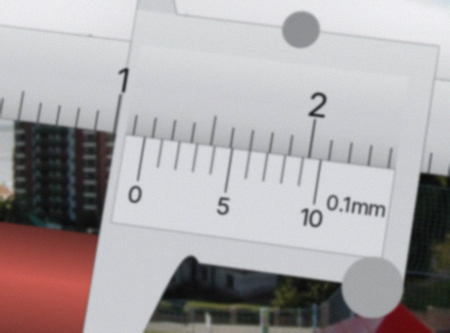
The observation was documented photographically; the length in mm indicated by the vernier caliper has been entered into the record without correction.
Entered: 11.6 mm
